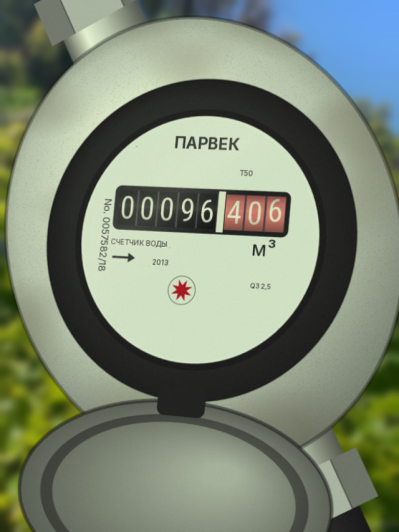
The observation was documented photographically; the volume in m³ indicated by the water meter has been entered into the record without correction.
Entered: 96.406 m³
